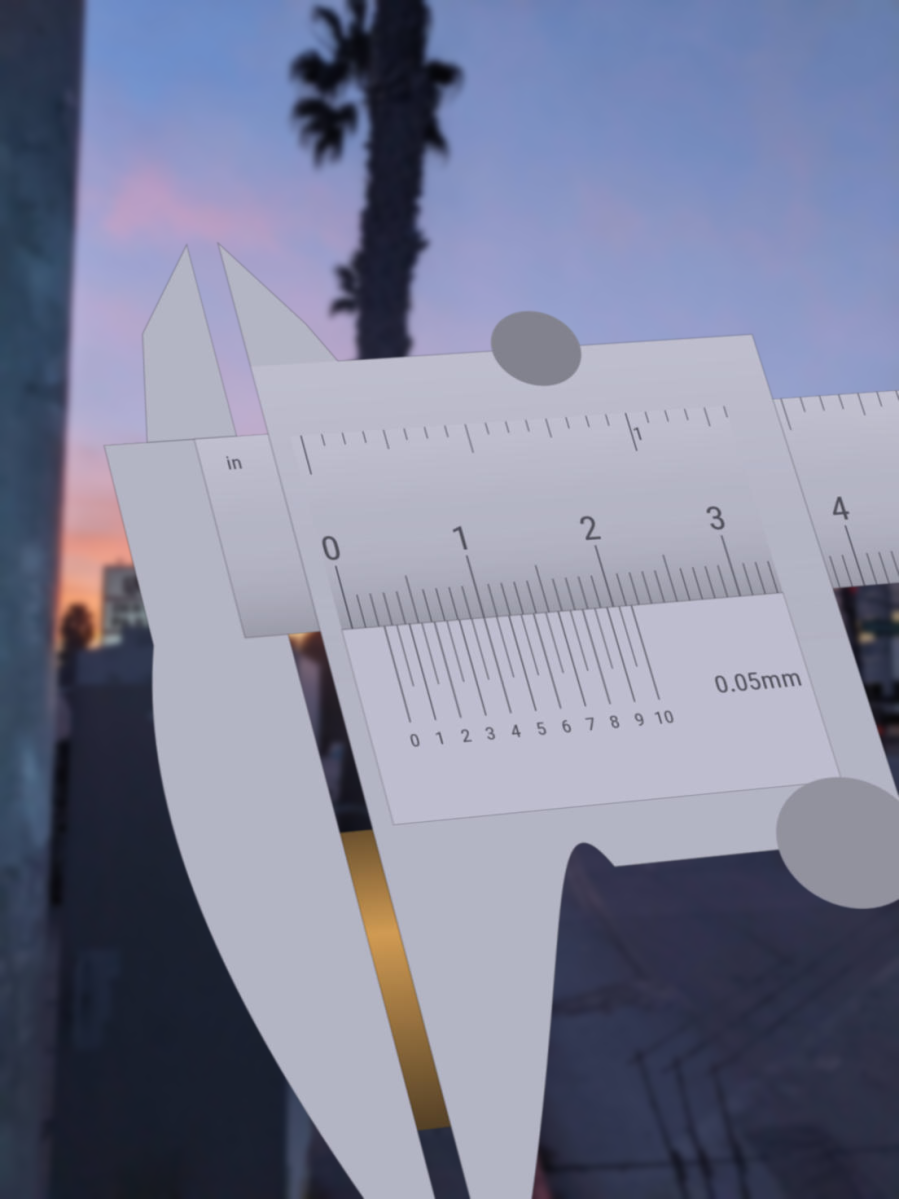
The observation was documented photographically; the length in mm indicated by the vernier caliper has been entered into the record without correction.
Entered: 2.4 mm
